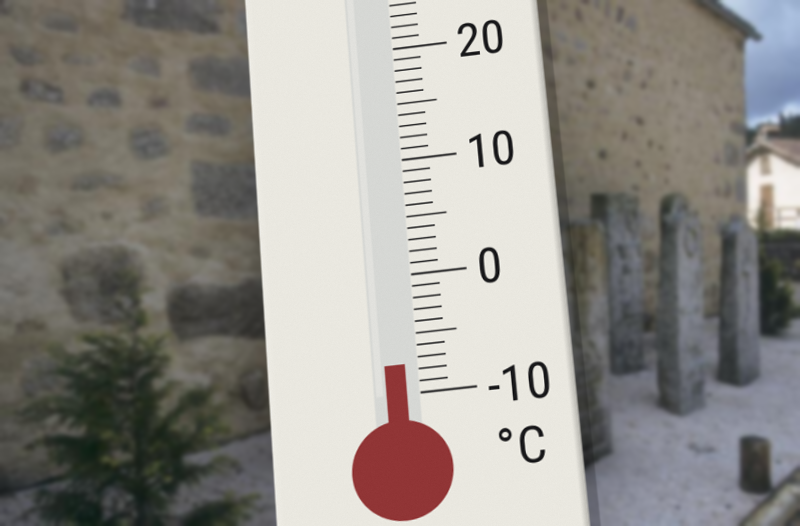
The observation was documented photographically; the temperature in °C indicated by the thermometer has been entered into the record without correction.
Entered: -7.5 °C
